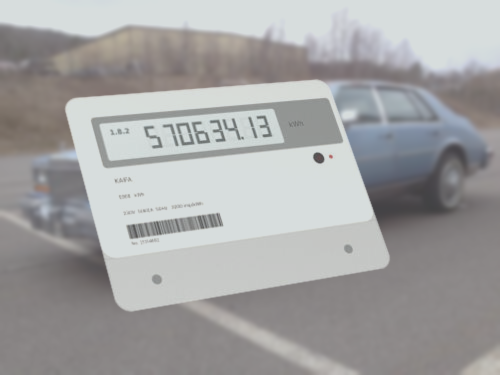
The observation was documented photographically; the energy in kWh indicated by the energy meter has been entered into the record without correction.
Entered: 570634.13 kWh
